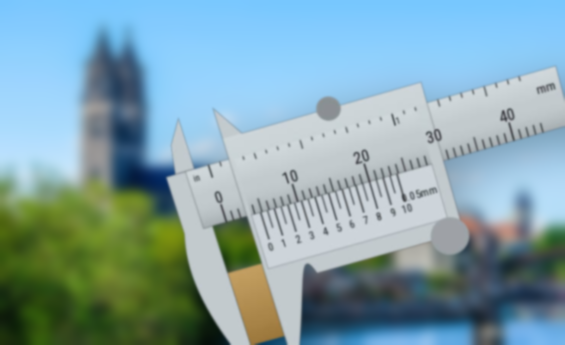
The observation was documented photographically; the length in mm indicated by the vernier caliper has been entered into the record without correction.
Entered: 4.8 mm
